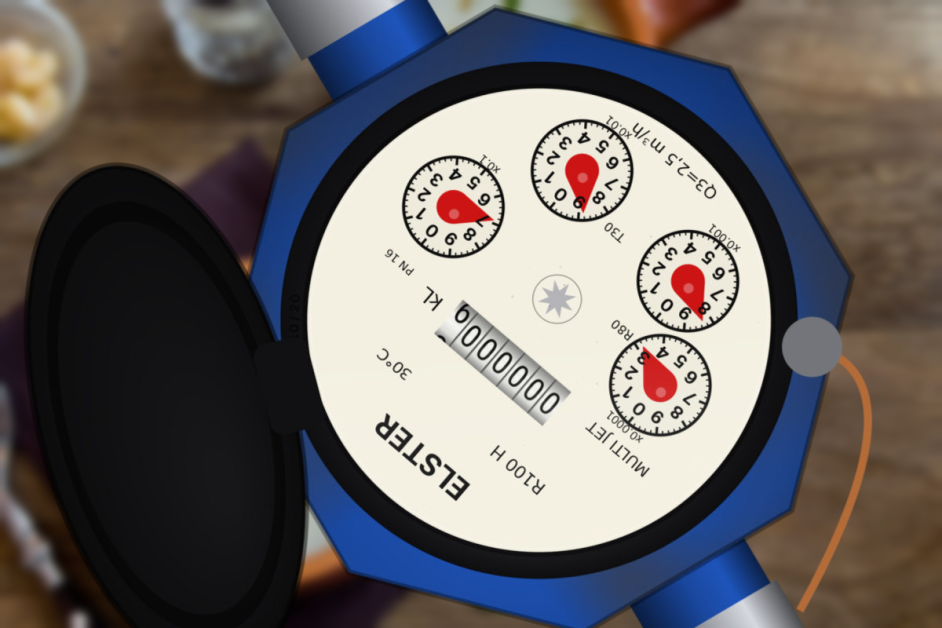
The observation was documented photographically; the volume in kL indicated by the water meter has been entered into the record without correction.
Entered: 8.6883 kL
